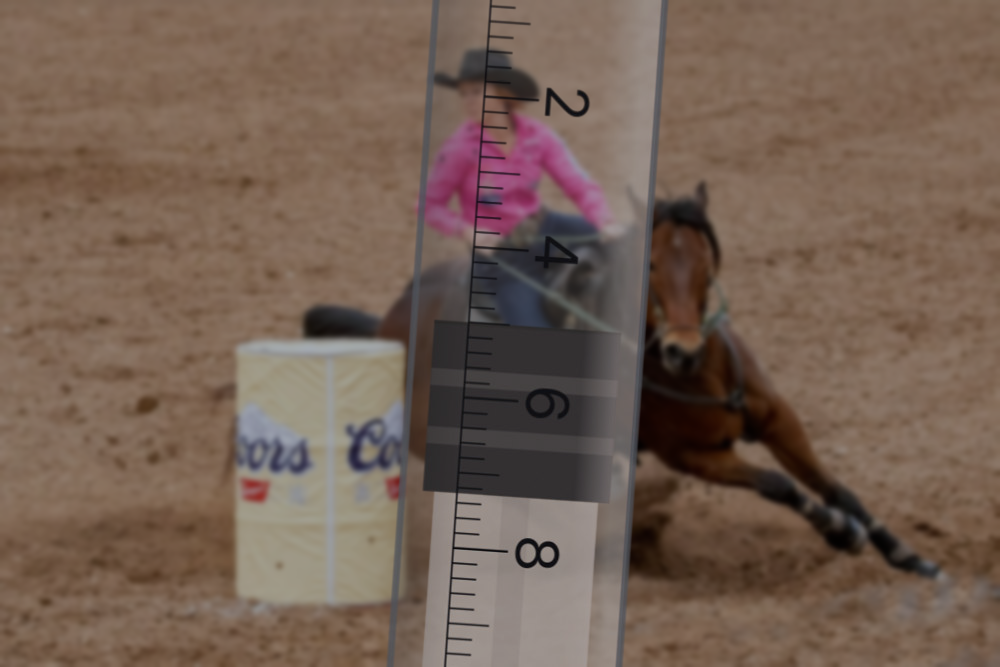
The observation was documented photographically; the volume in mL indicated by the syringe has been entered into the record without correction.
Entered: 5 mL
